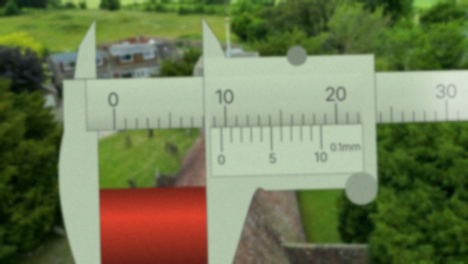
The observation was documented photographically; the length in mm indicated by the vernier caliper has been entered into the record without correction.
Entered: 9.6 mm
